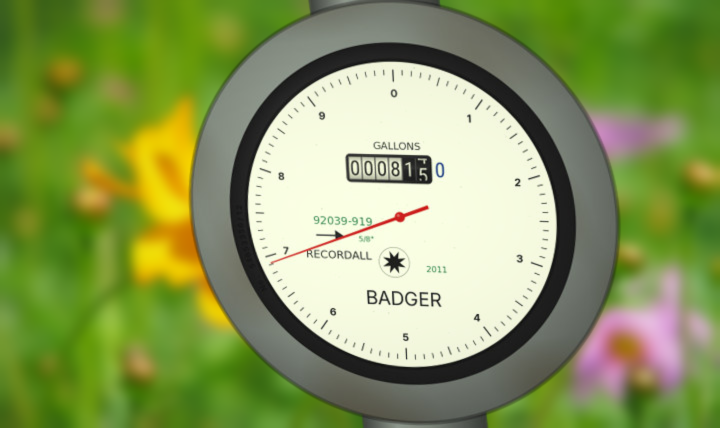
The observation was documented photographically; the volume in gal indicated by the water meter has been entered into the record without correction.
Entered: 8146.9 gal
